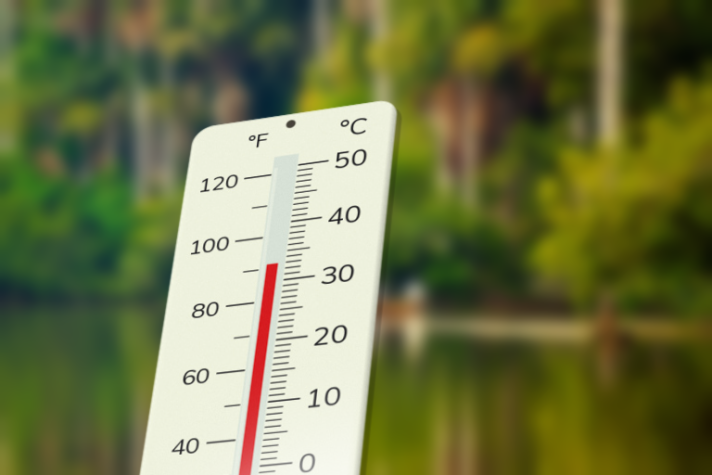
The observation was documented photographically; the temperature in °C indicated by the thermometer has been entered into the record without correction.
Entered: 33 °C
